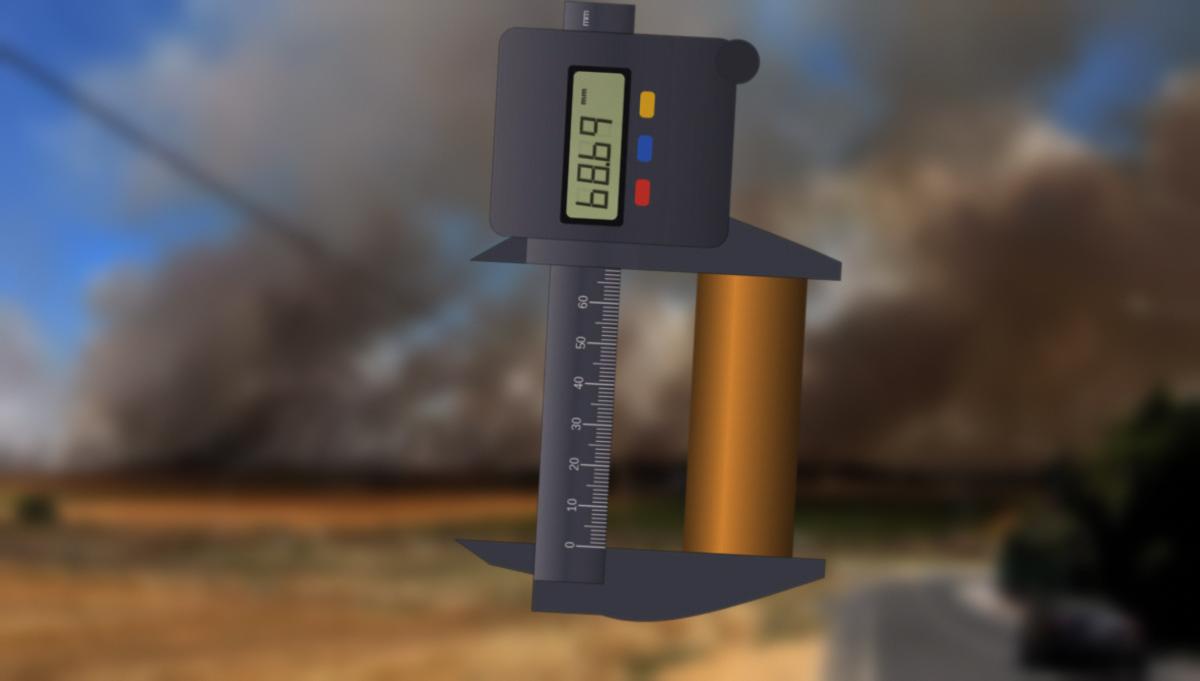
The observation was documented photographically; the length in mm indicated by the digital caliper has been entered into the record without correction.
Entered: 68.69 mm
